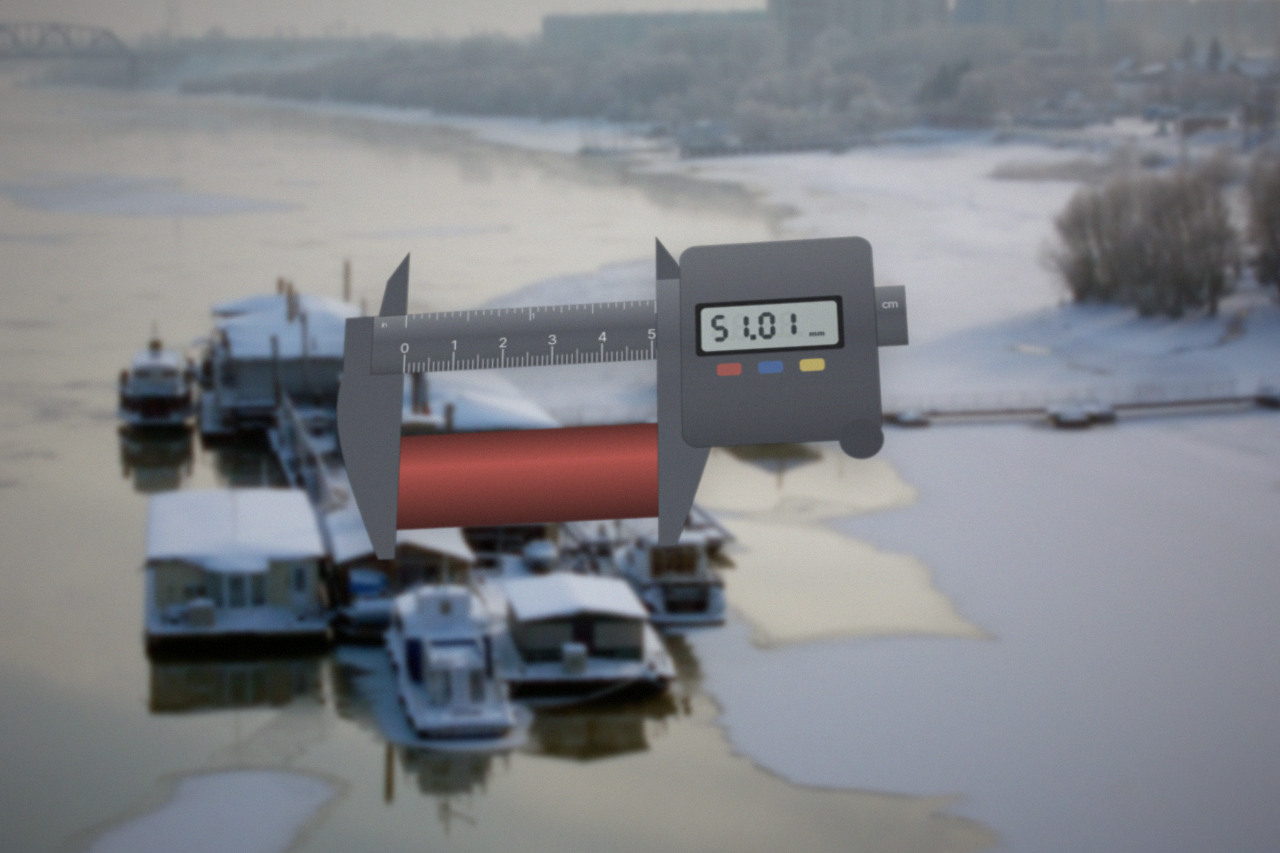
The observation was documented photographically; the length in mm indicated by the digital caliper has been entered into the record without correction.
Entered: 51.01 mm
